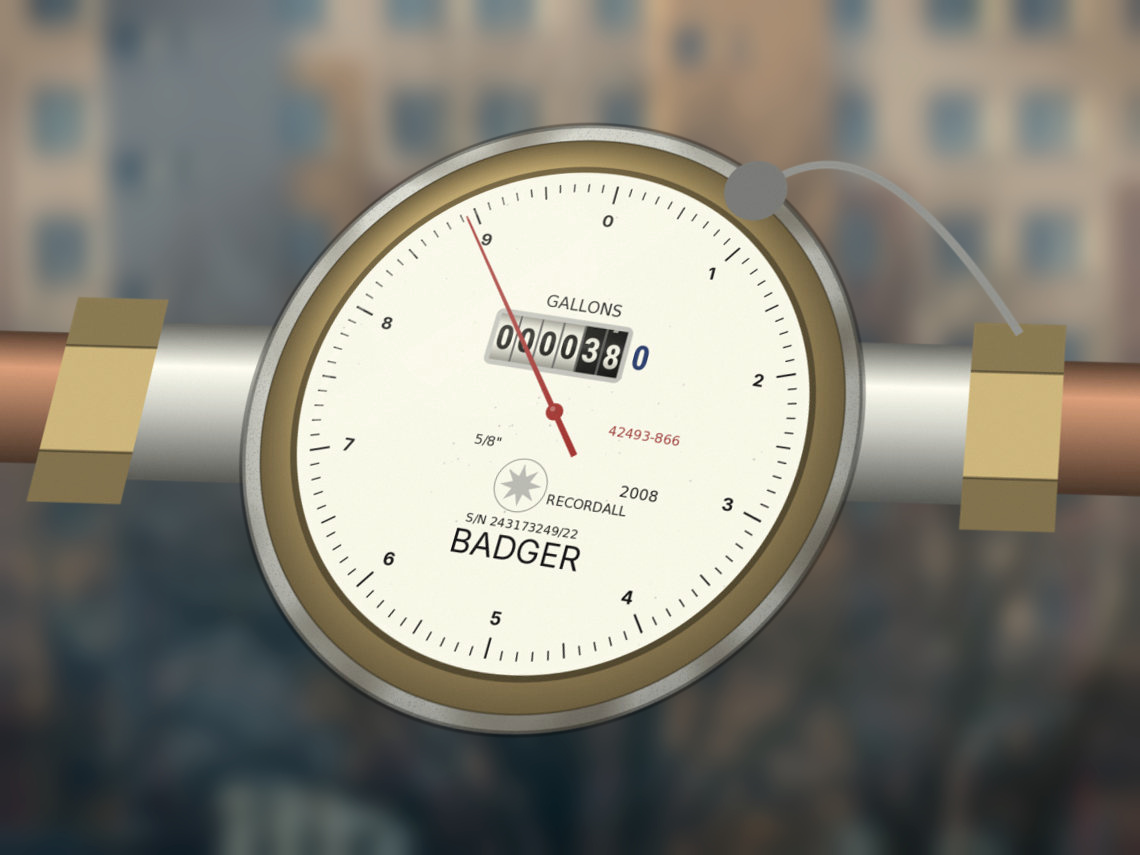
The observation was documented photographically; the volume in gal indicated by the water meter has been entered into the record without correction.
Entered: 378.9 gal
